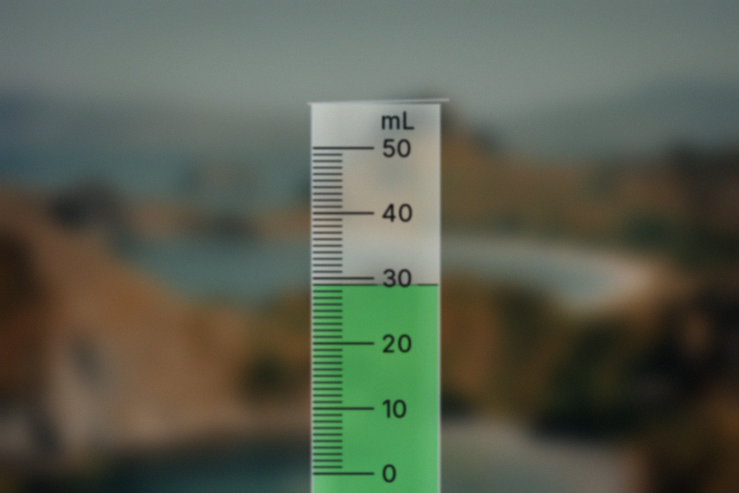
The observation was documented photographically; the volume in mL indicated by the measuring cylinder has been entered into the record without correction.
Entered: 29 mL
